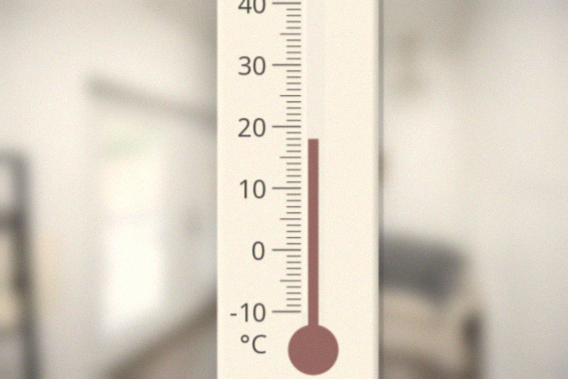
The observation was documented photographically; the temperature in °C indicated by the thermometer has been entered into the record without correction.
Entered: 18 °C
